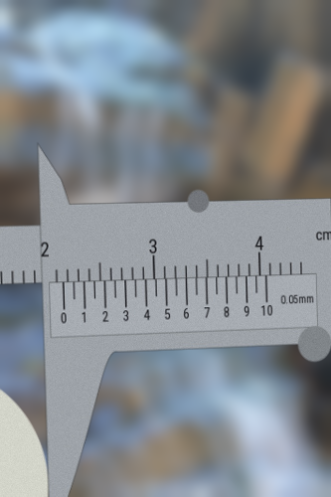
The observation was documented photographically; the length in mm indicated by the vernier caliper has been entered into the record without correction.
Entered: 21.6 mm
